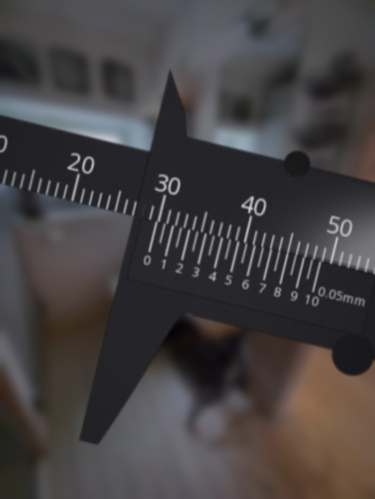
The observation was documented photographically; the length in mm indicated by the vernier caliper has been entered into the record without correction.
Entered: 29.8 mm
